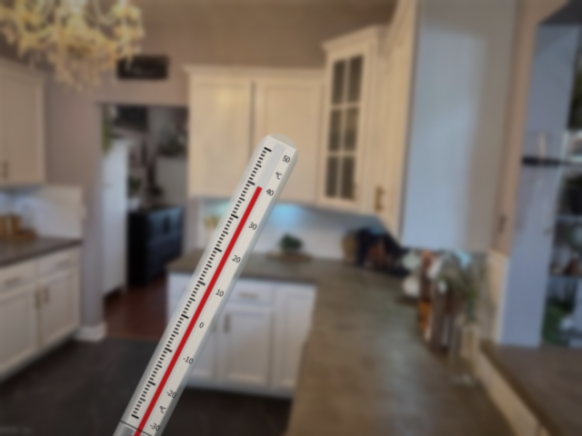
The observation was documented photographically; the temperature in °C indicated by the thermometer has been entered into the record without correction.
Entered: 40 °C
